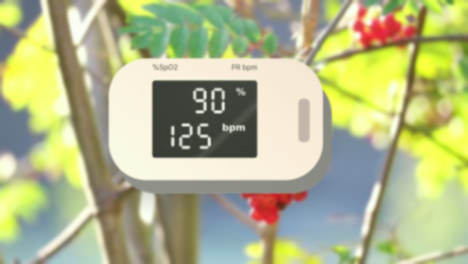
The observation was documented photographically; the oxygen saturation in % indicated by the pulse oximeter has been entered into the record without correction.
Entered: 90 %
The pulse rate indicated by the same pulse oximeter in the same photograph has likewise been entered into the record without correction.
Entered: 125 bpm
